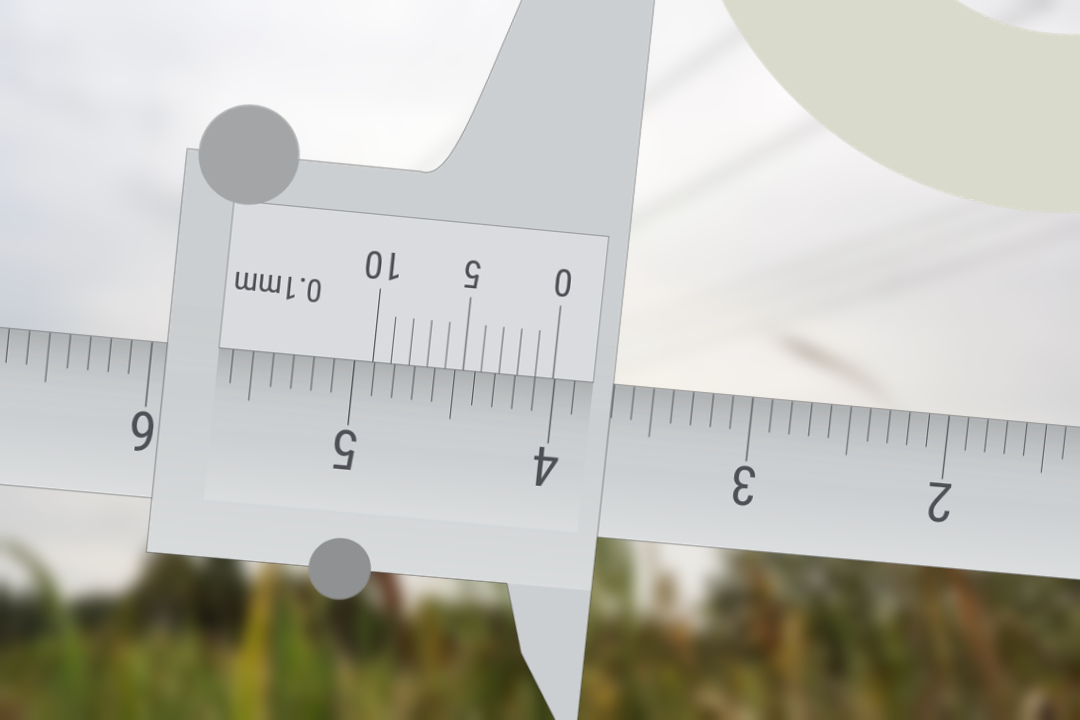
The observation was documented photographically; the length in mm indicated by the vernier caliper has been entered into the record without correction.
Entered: 40.1 mm
